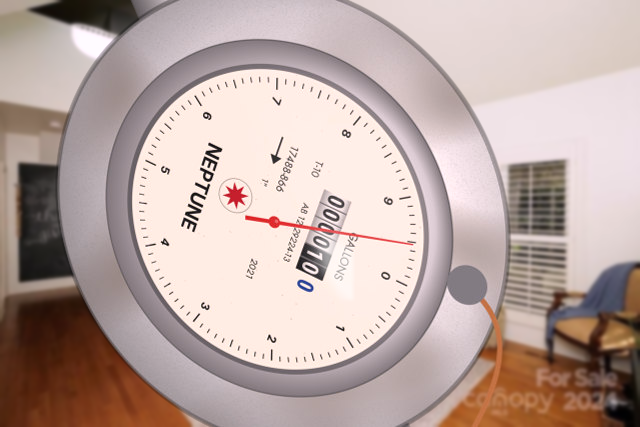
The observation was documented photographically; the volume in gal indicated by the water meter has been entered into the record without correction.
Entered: 99.5 gal
